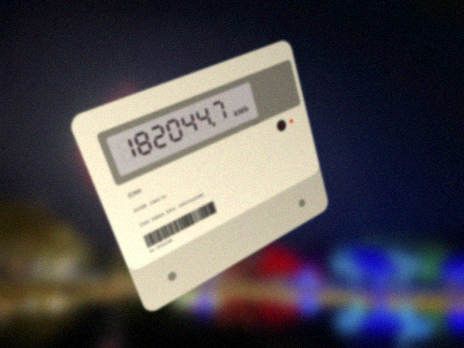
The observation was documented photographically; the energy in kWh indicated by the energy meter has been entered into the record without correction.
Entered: 182044.7 kWh
